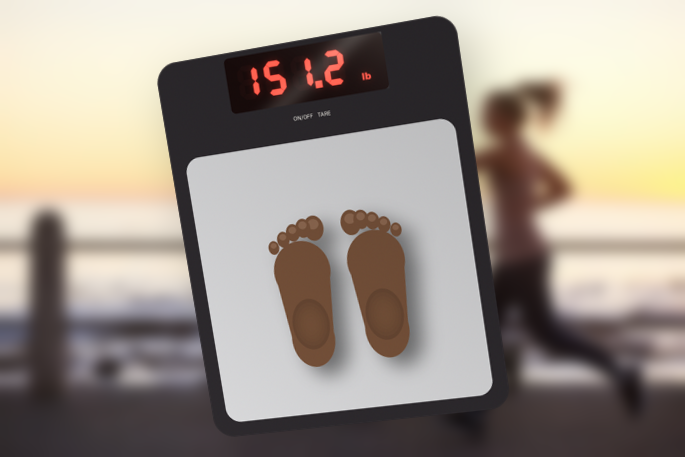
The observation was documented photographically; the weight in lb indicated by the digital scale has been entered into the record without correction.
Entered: 151.2 lb
